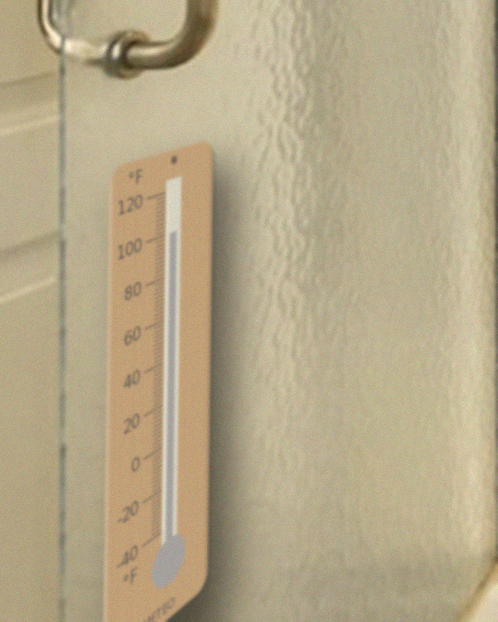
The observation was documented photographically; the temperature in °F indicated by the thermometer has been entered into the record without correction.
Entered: 100 °F
